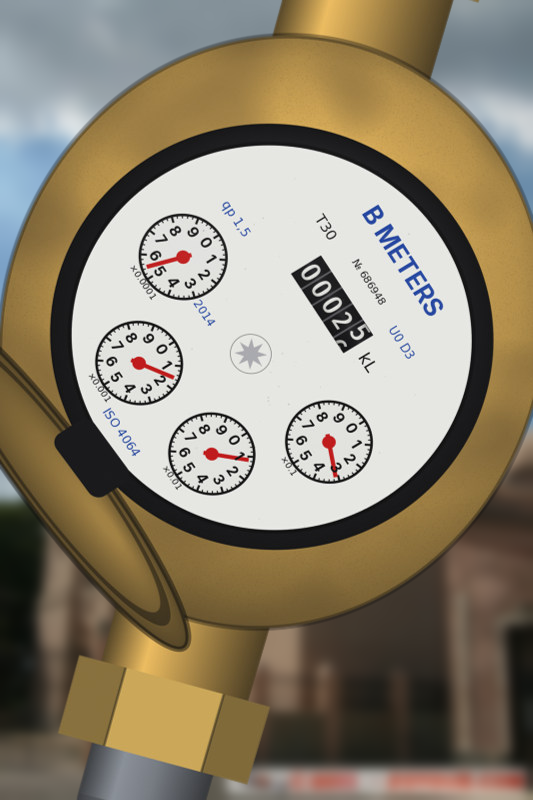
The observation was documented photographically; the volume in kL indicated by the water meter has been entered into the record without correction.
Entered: 25.3115 kL
